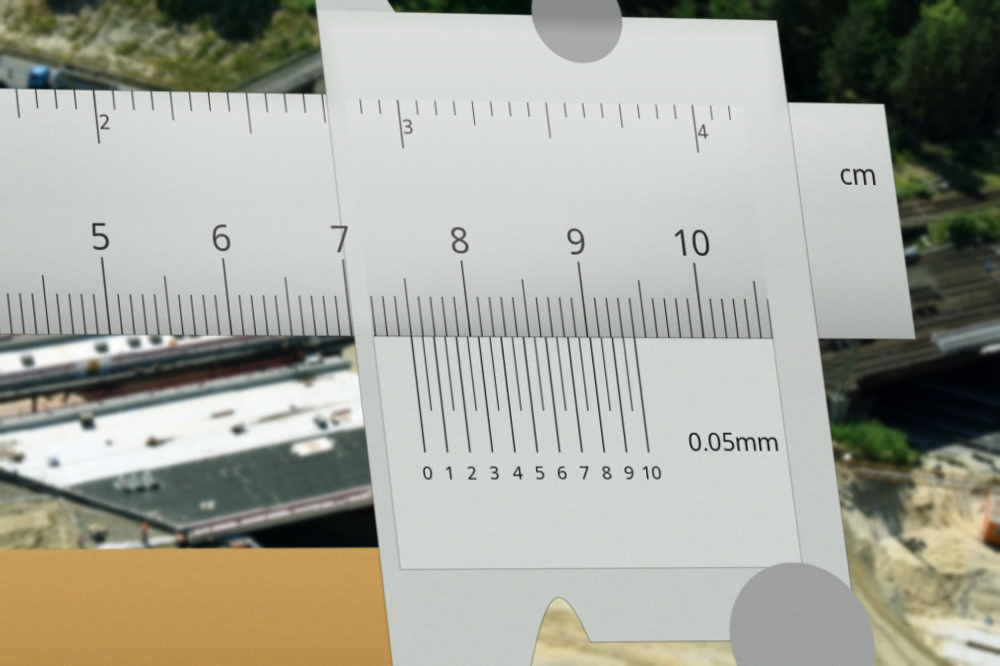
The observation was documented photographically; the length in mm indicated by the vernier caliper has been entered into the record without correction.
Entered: 75.0 mm
